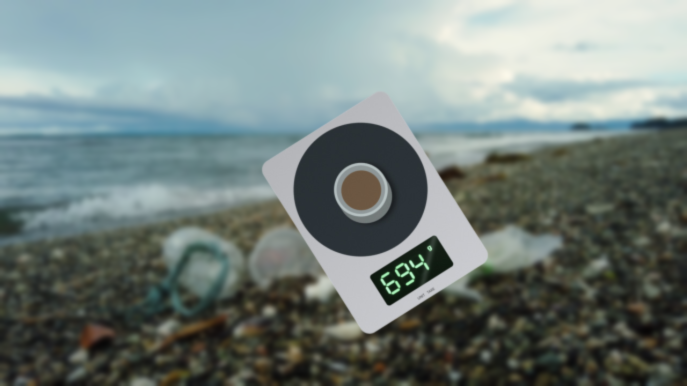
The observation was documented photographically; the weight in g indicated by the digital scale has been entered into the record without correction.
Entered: 694 g
